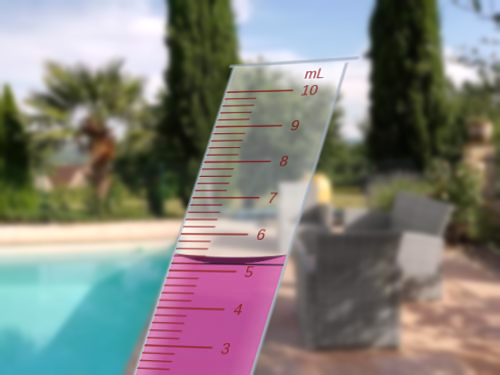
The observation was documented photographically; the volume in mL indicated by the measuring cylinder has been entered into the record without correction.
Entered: 5.2 mL
